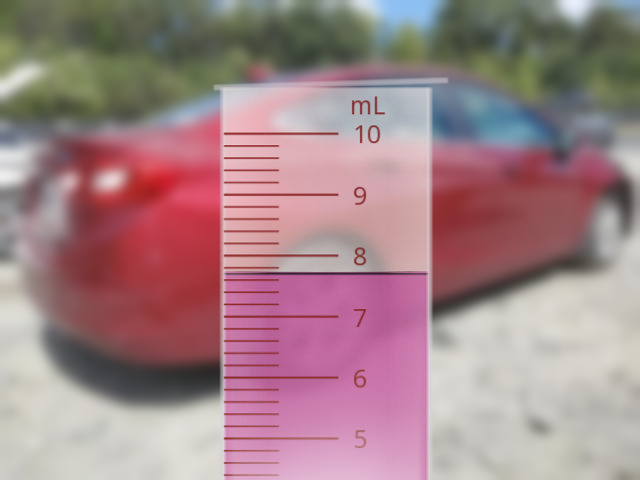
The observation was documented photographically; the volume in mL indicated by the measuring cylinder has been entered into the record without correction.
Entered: 7.7 mL
